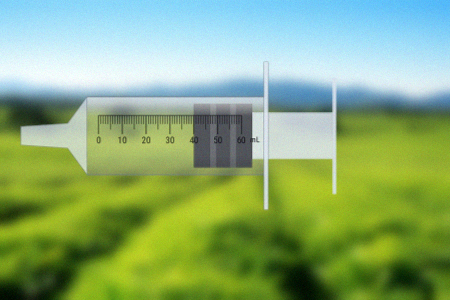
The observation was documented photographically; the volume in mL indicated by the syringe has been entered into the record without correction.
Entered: 40 mL
